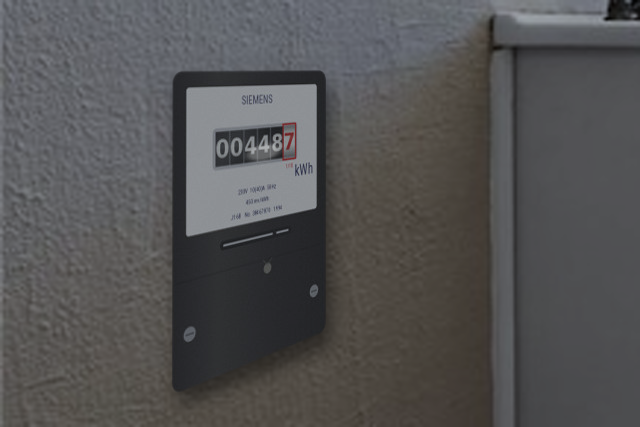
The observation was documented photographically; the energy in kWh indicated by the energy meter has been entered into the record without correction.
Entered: 448.7 kWh
